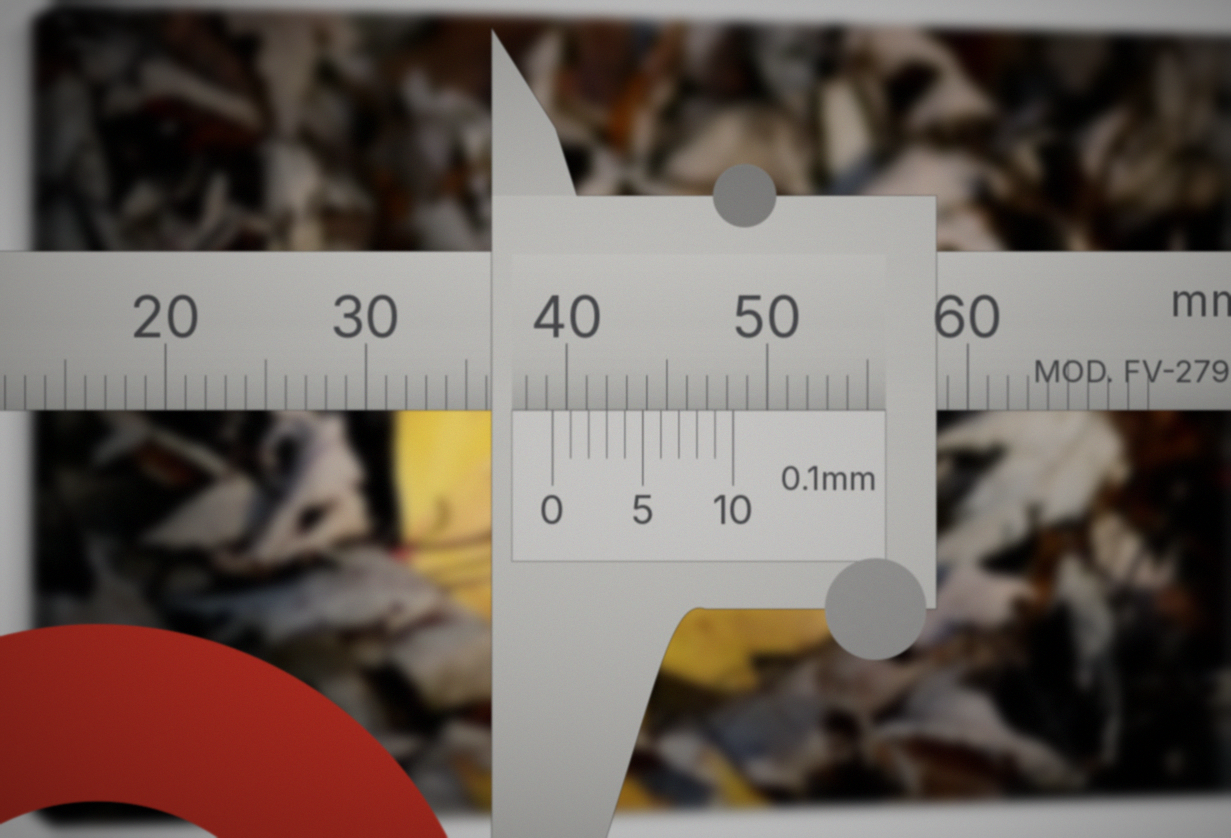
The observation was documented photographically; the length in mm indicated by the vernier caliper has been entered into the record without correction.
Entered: 39.3 mm
